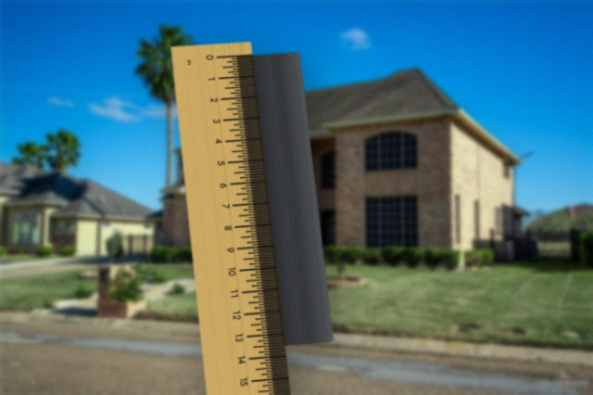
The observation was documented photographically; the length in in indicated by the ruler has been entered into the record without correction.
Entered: 13.5 in
